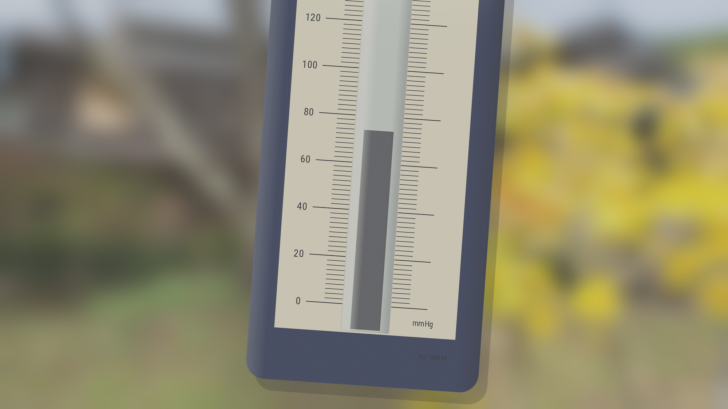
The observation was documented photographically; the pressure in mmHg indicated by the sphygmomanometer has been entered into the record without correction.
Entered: 74 mmHg
